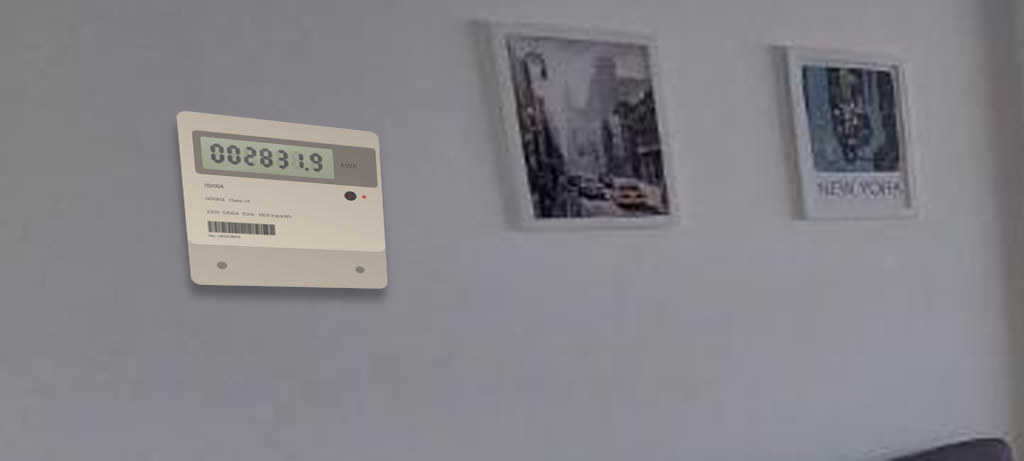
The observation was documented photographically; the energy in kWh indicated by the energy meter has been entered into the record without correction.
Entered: 2831.9 kWh
